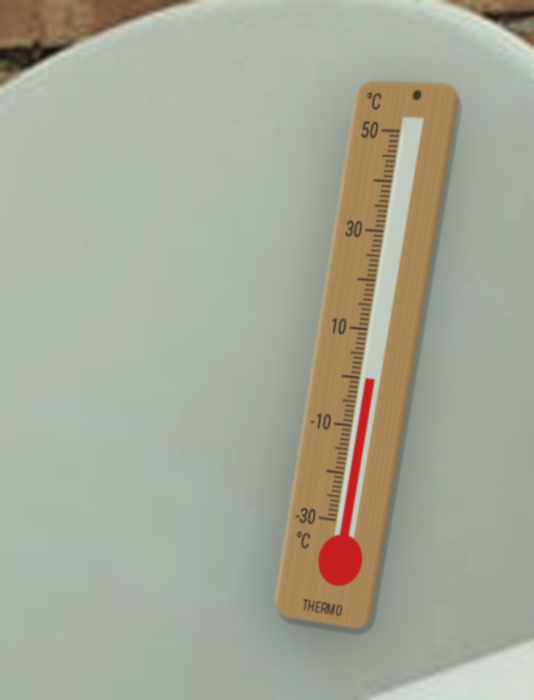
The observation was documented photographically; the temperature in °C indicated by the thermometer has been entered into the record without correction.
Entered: 0 °C
